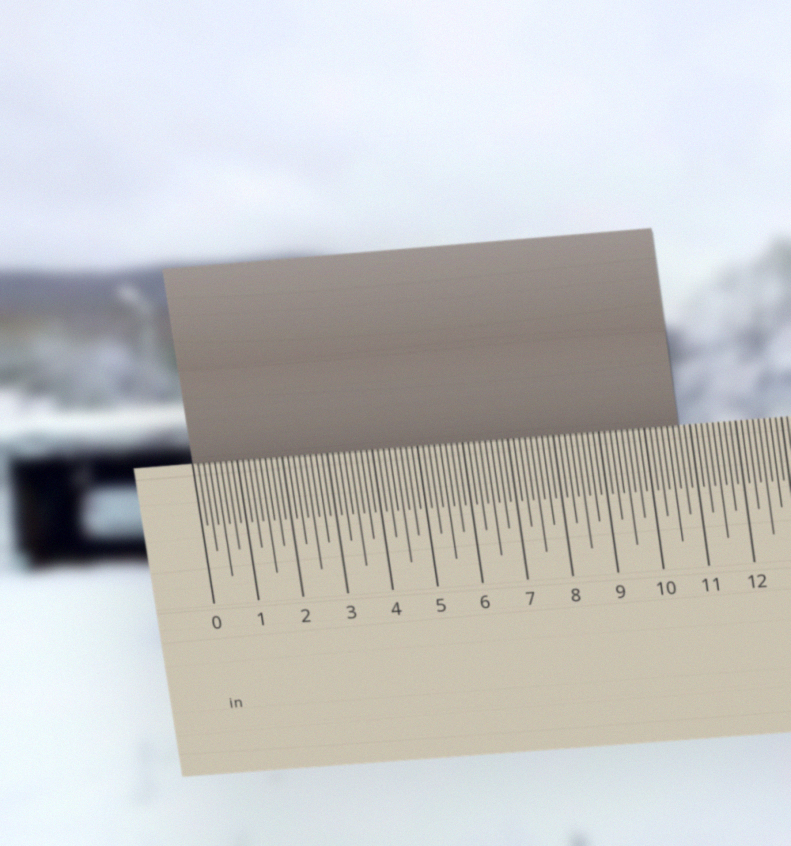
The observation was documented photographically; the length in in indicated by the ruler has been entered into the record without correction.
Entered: 10.75 in
